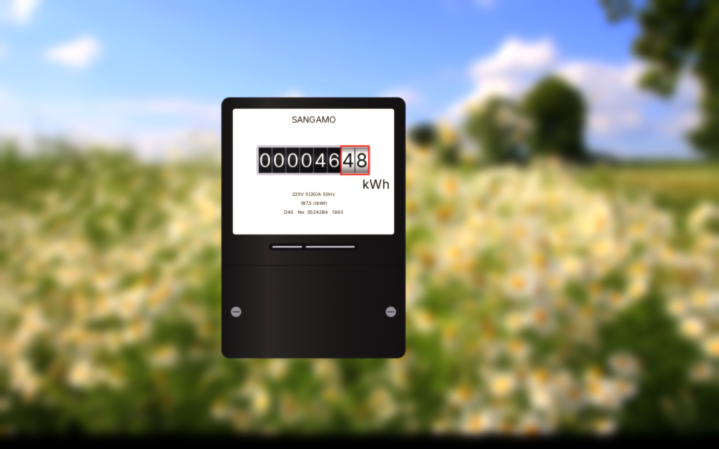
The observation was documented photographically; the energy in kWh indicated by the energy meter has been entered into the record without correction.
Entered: 46.48 kWh
